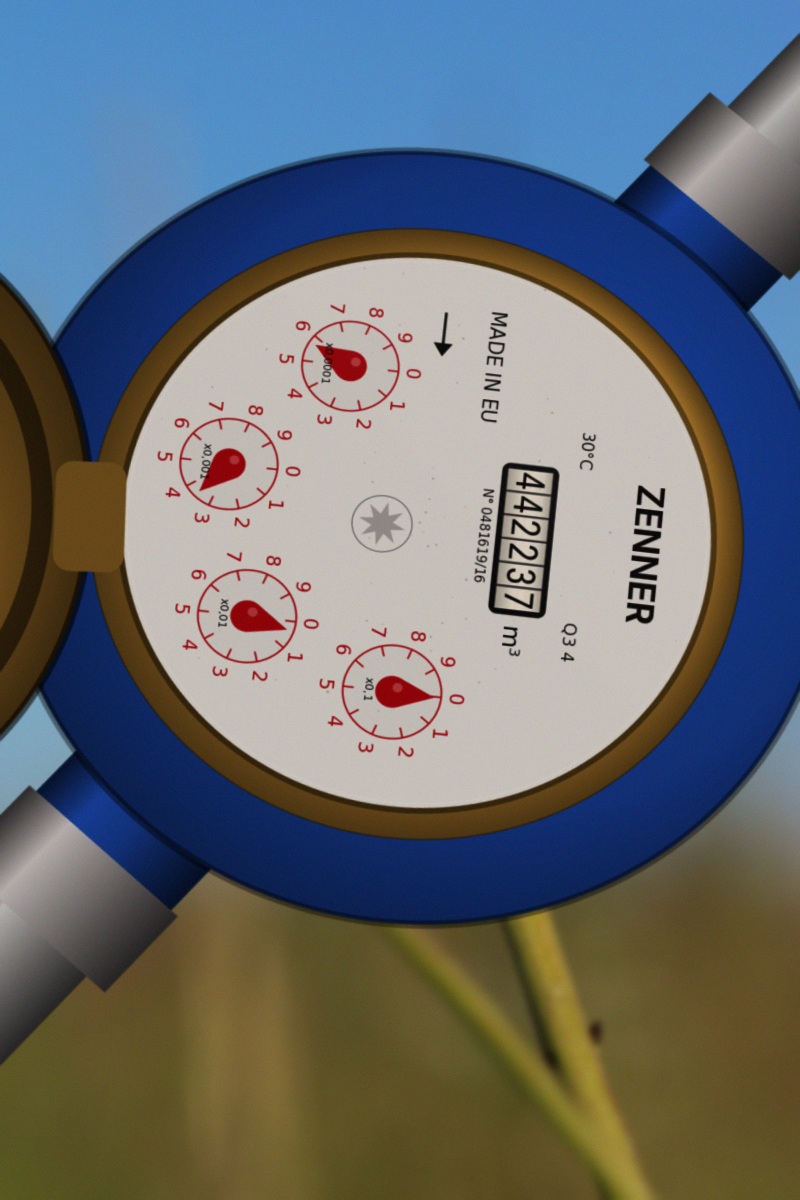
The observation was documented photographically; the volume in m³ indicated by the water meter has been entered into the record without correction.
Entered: 442237.0035 m³
